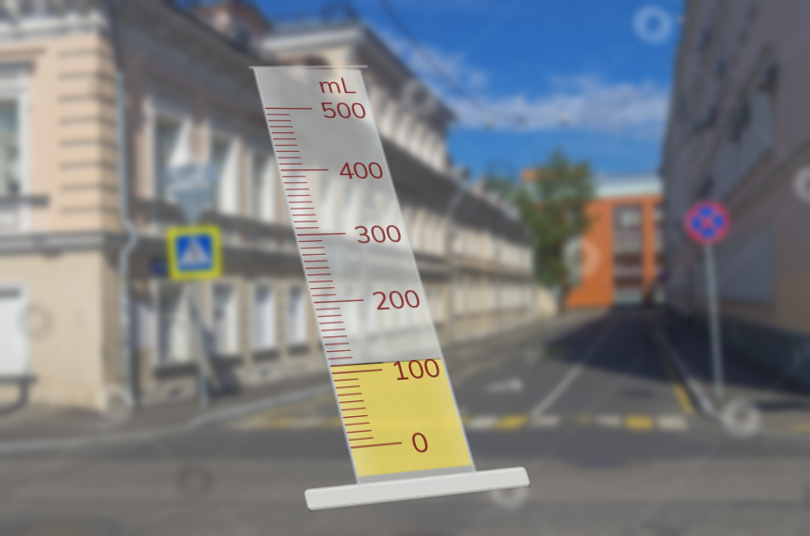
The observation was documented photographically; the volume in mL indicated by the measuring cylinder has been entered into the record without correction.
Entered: 110 mL
